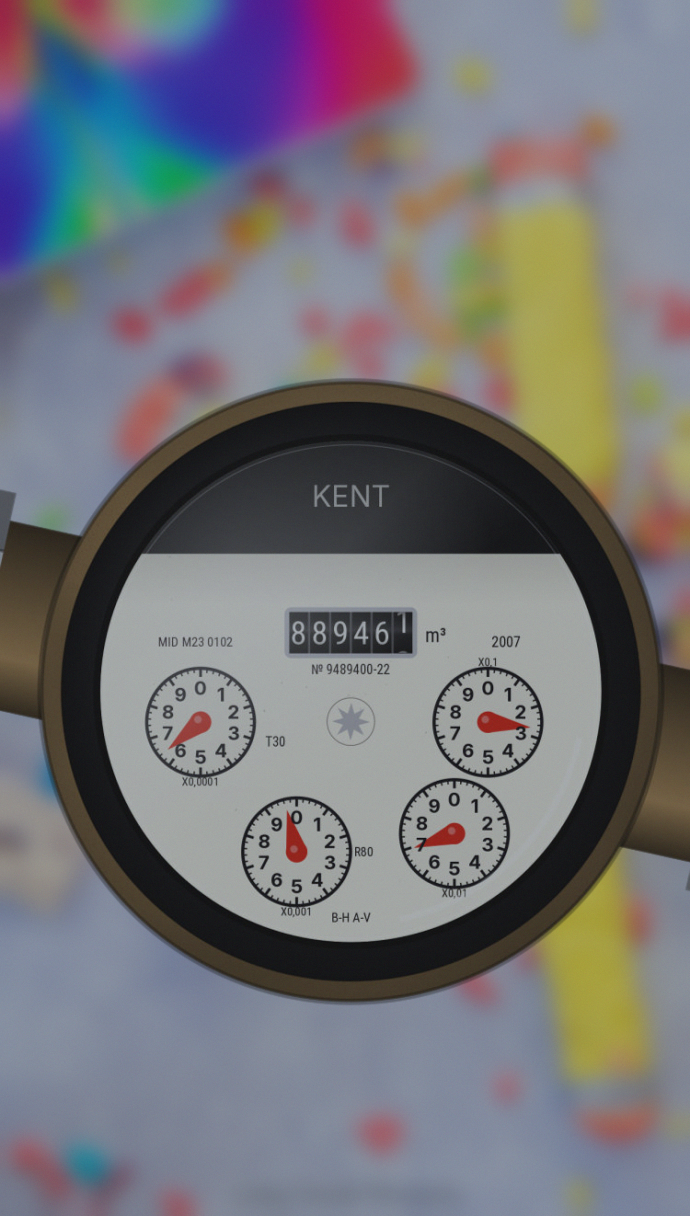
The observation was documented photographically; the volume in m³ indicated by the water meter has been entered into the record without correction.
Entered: 889461.2696 m³
